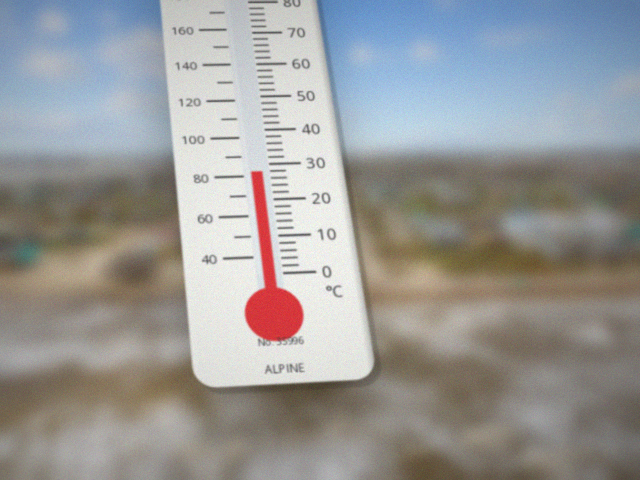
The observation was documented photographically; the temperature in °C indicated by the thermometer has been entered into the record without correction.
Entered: 28 °C
